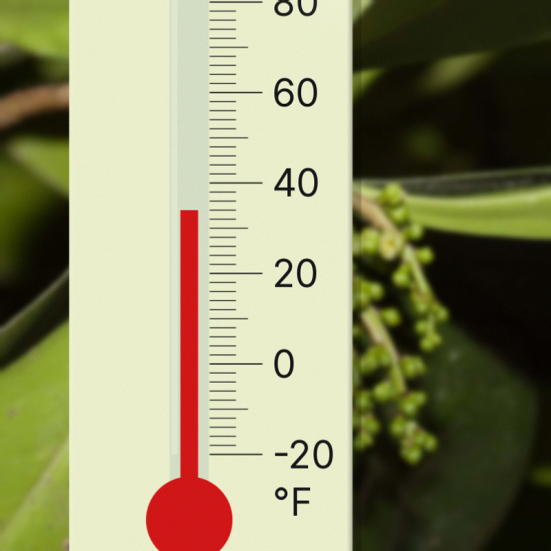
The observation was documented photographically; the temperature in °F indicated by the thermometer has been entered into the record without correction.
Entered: 34 °F
